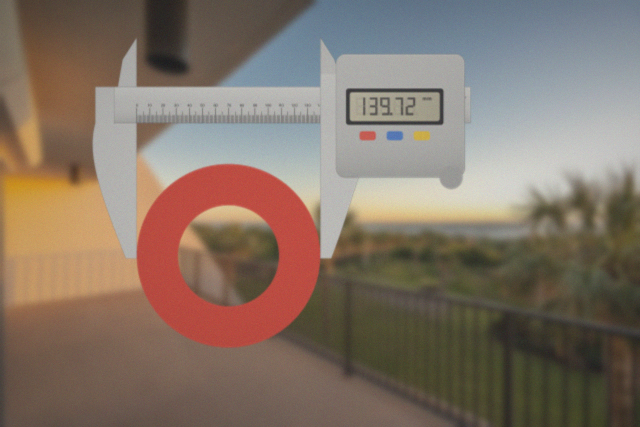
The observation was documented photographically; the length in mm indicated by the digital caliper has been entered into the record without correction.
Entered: 139.72 mm
